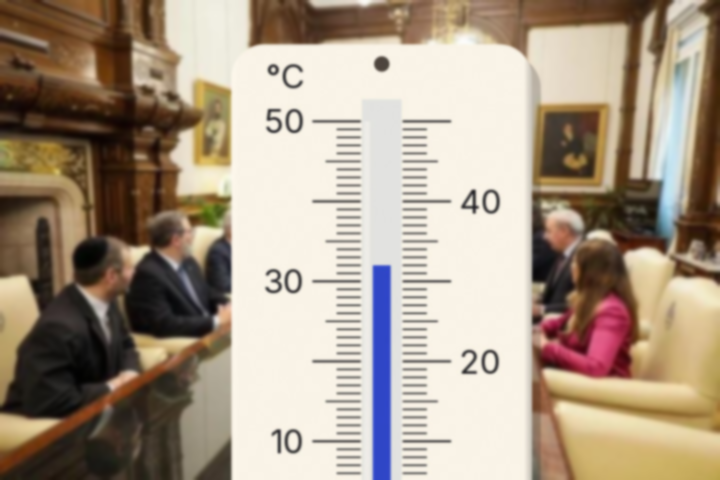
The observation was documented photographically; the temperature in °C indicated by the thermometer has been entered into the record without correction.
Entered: 32 °C
